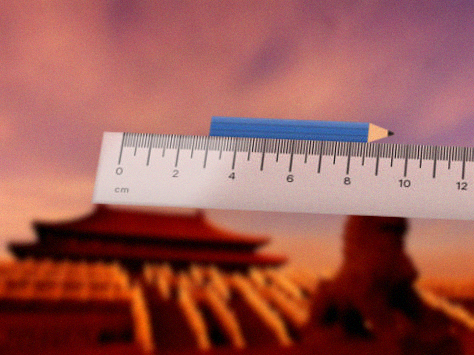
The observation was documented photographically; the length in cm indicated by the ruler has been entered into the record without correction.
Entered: 6.5 cm
